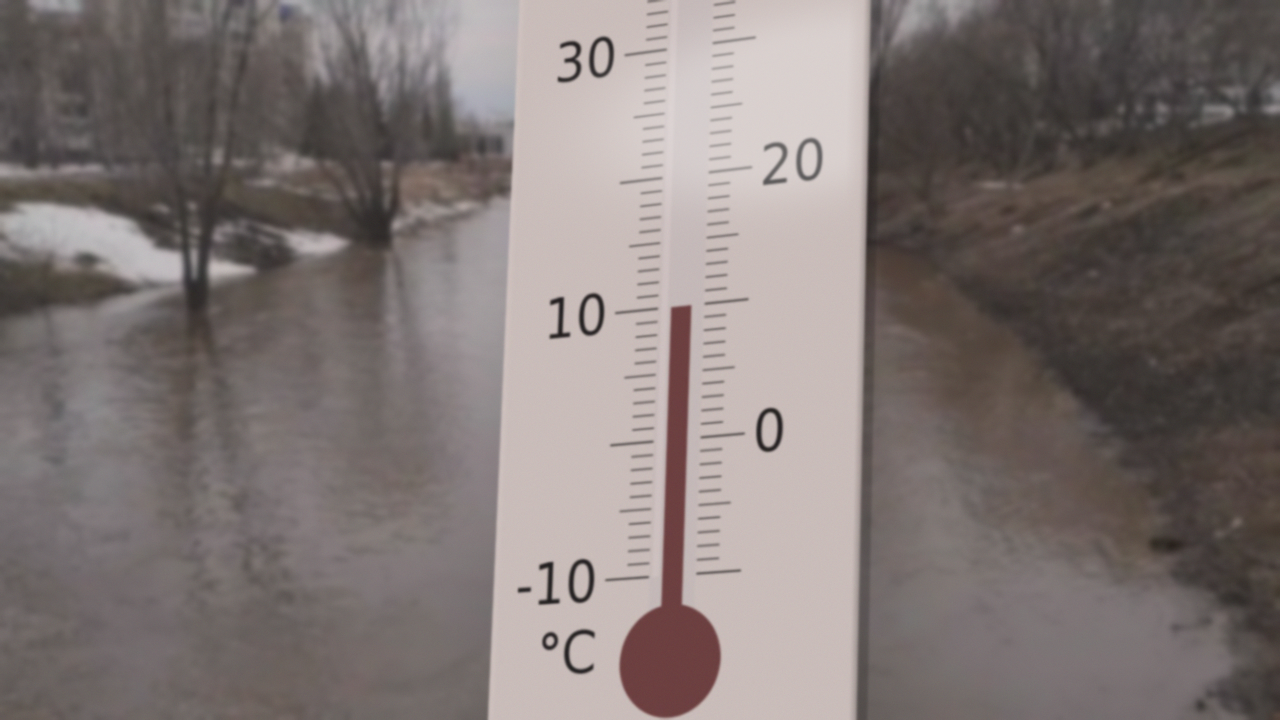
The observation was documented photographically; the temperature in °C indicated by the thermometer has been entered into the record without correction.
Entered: 10 °C
